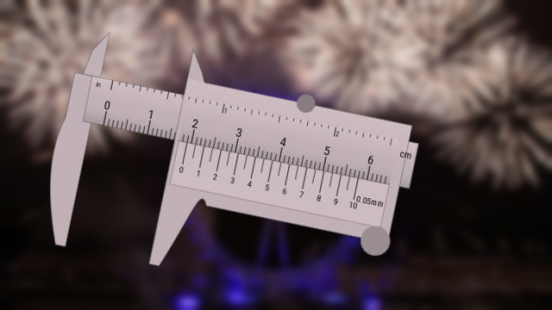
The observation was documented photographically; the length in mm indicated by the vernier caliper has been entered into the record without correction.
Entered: 19.0 mm
